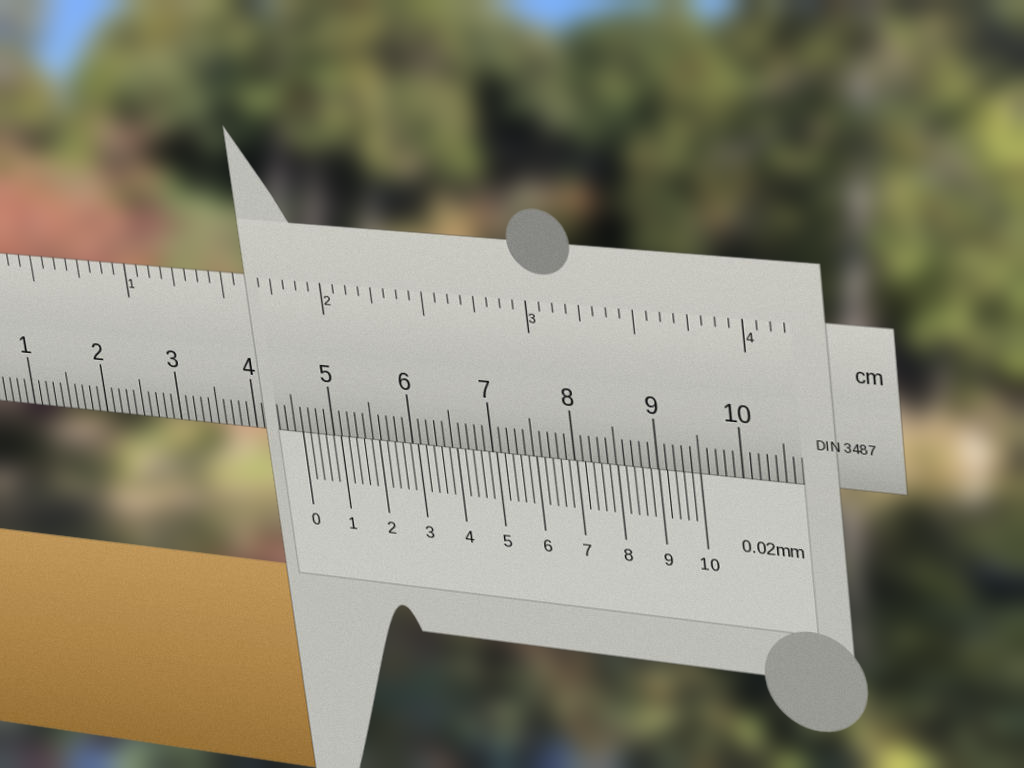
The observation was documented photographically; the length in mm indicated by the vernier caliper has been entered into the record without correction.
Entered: 46.0 mm
